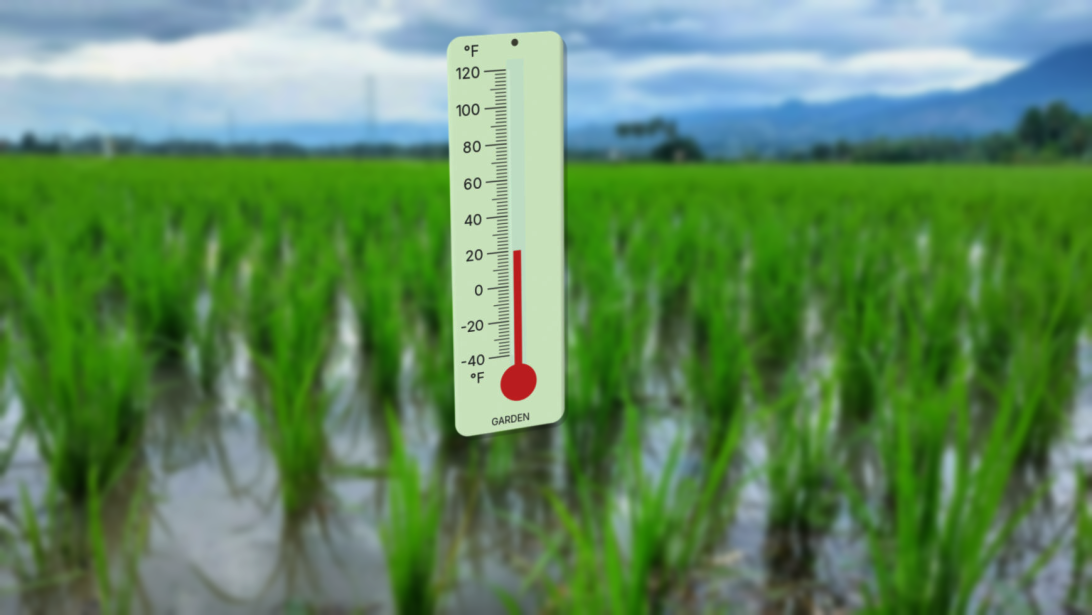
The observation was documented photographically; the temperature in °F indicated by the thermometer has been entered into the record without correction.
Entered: 20 °F
